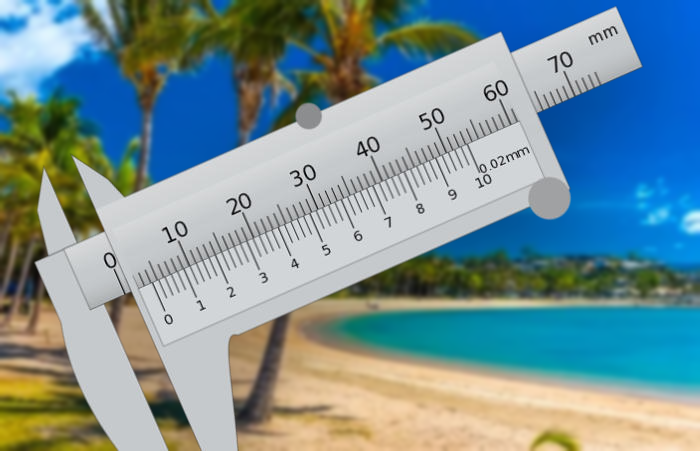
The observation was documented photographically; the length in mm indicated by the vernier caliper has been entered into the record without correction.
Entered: 4.2 mm
